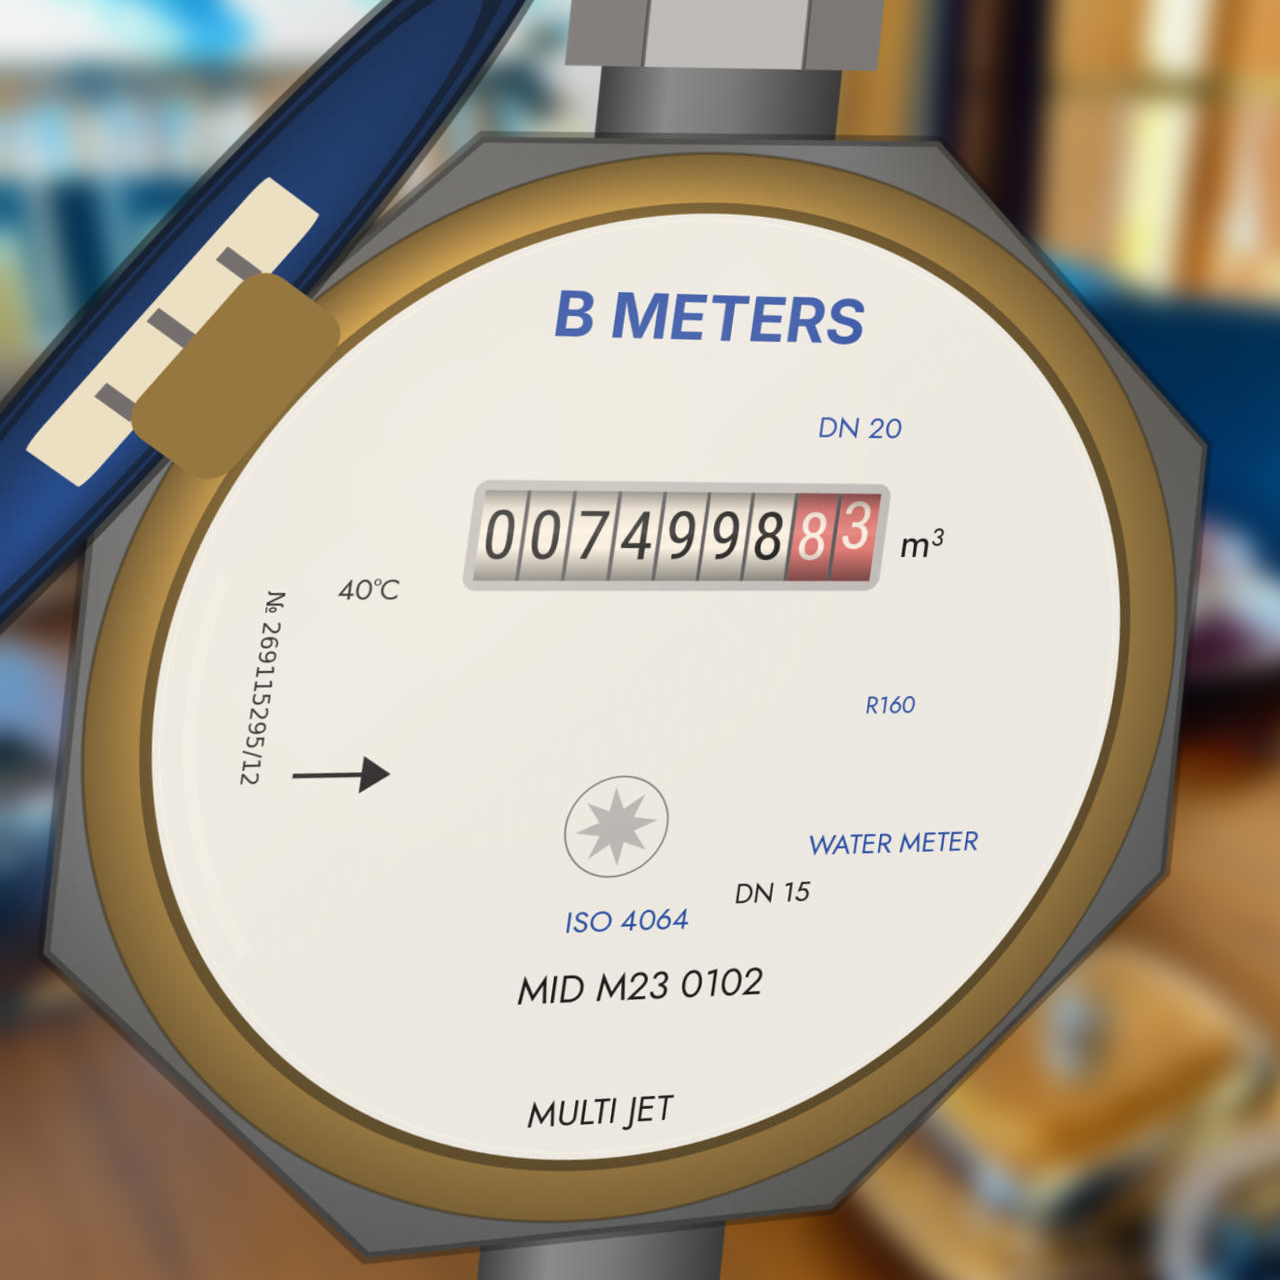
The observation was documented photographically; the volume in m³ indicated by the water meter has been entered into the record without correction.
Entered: 74998.83 m³
